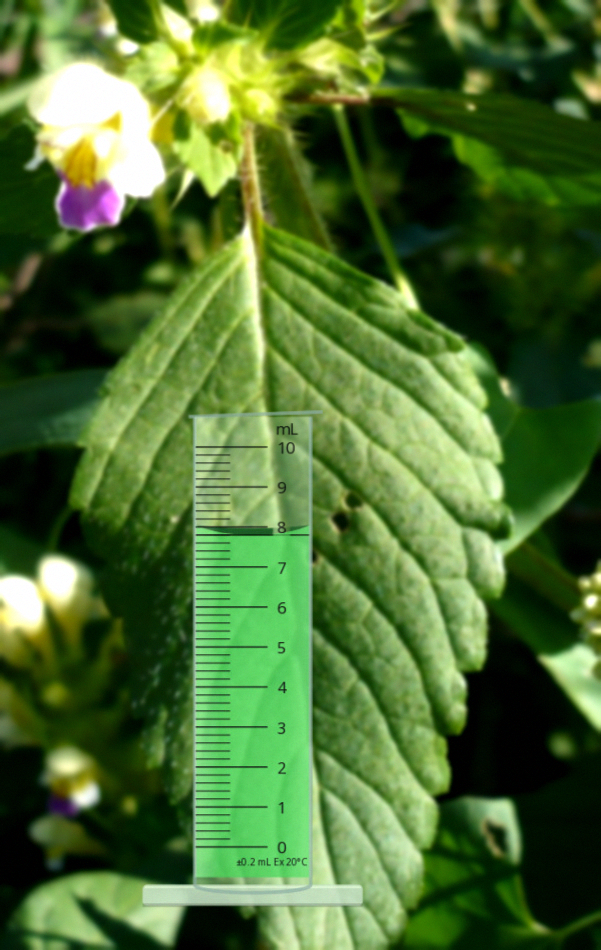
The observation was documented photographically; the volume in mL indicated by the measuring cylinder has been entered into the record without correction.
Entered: 7.8 mL
